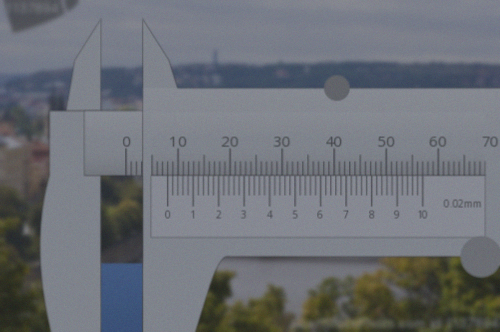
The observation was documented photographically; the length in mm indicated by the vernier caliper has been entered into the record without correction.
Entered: 8.0 mm
